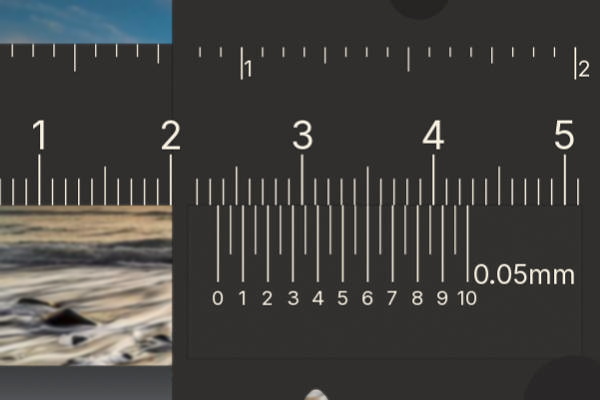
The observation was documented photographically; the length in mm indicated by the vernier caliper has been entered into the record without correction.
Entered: 23.6 mm
